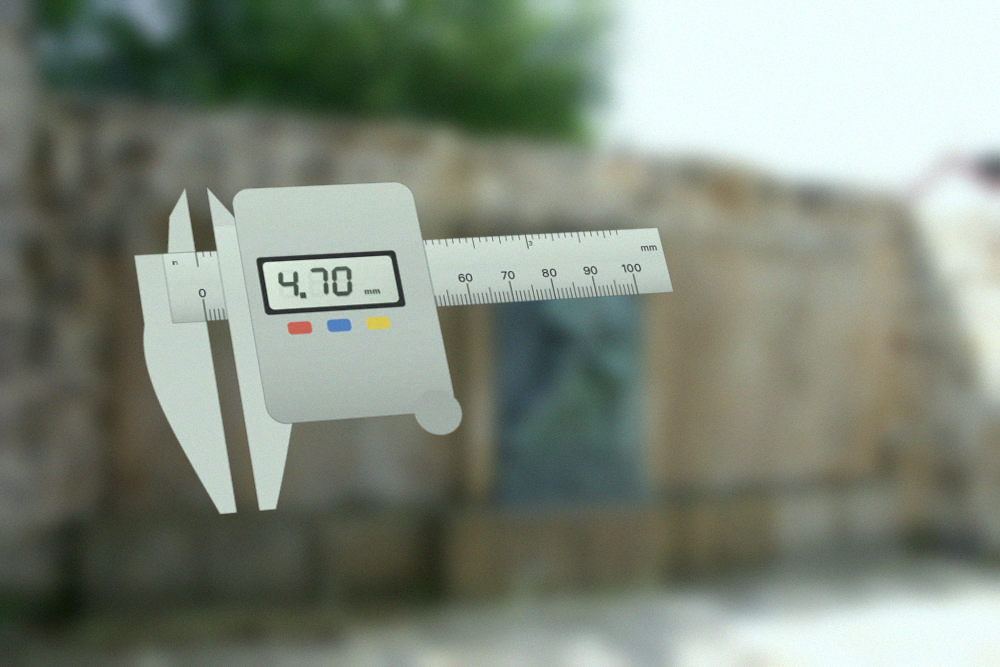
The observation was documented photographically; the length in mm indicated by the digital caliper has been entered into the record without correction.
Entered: 4.70 mm
